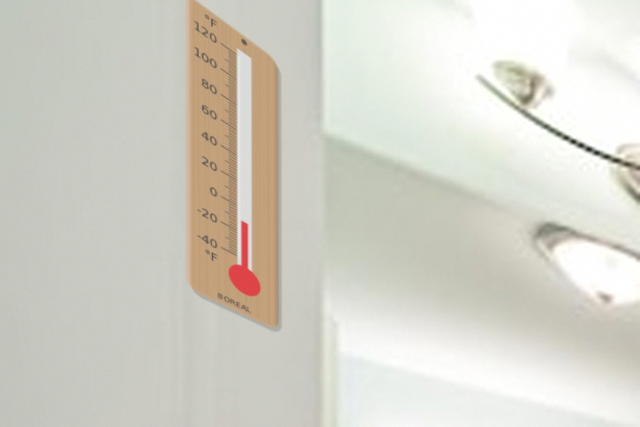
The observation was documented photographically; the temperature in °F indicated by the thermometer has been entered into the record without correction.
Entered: -10 °F
